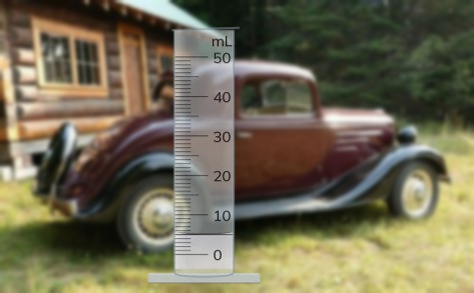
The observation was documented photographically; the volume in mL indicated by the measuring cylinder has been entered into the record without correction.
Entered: 5 mL
